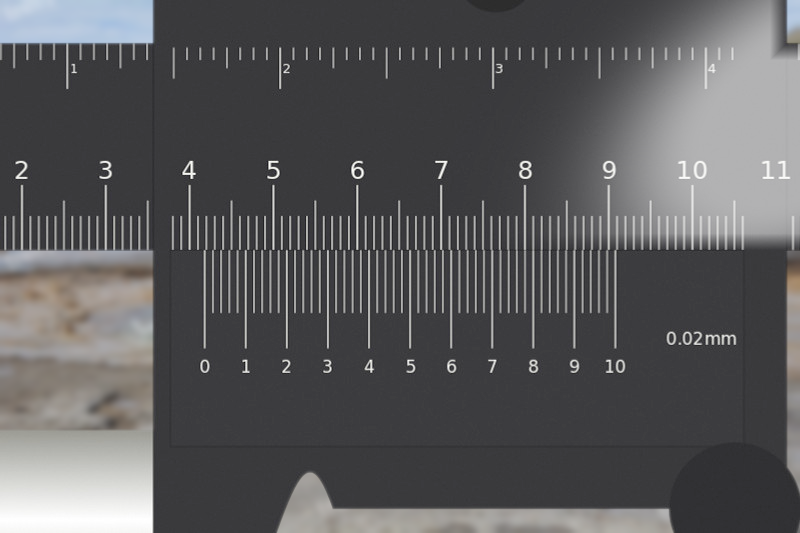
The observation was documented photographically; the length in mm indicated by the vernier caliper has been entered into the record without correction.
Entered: 41.8 mm
